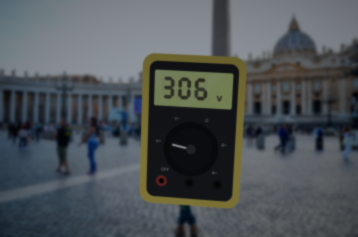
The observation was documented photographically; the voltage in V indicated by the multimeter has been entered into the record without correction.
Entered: 306 V
